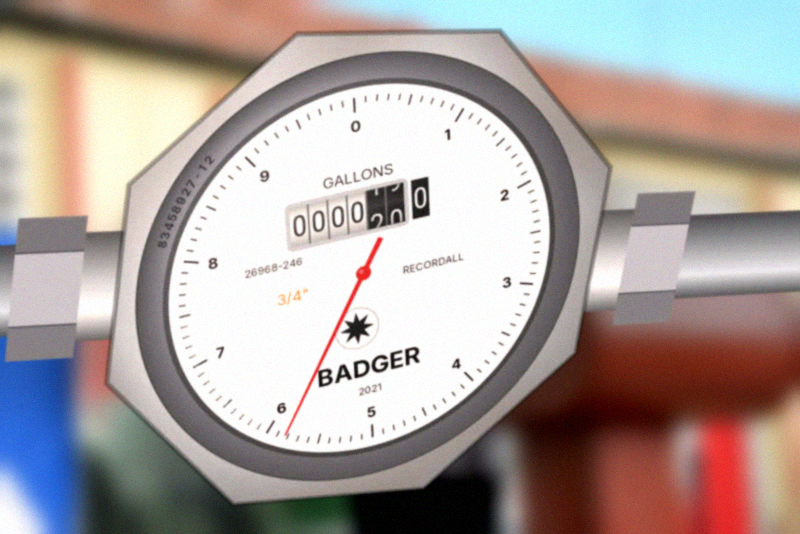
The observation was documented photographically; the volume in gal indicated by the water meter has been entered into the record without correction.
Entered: 195.8 gal
